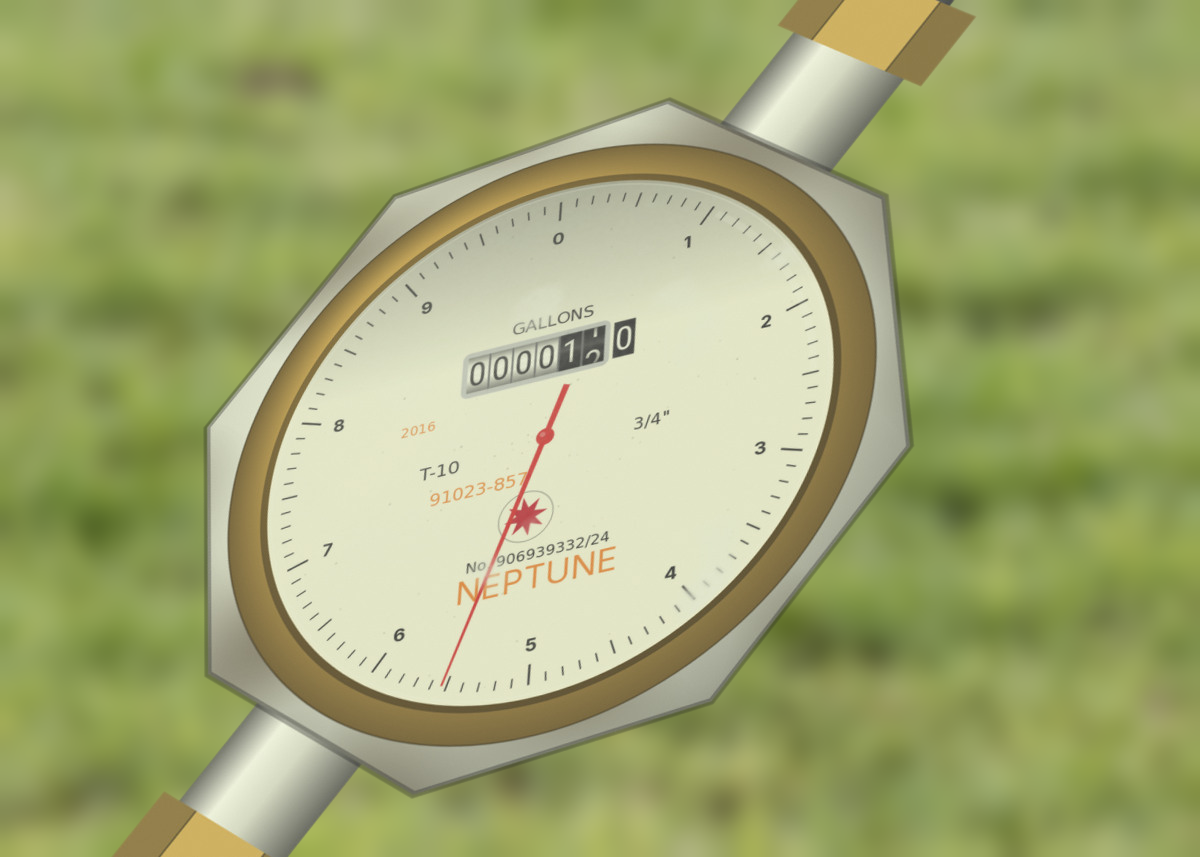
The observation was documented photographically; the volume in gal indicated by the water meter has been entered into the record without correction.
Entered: 115.5 gal
